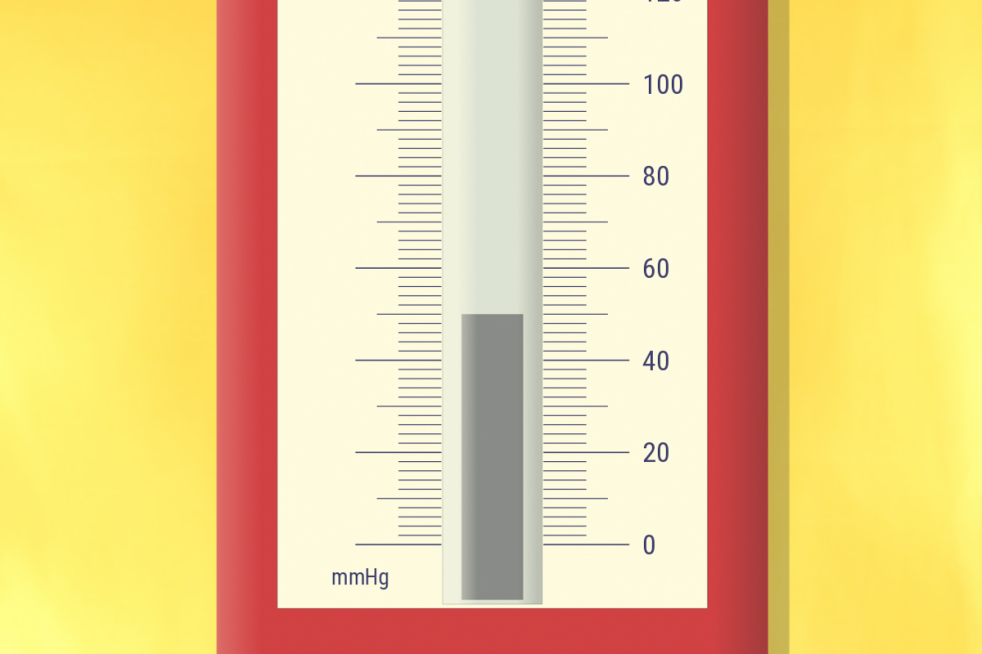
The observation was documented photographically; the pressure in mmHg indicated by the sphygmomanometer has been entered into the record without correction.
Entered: 50 mmHg
